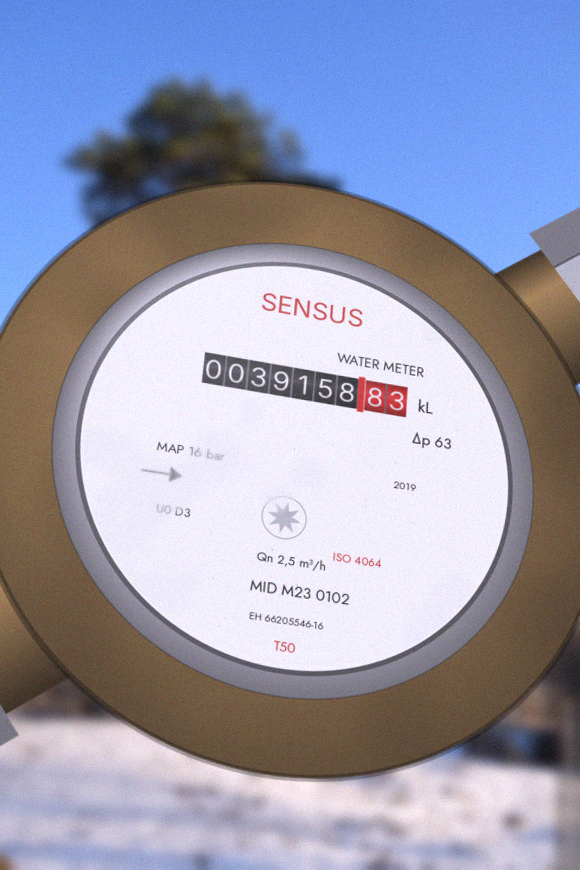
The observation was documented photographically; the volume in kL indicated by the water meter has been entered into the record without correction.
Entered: 39158.83 kL
